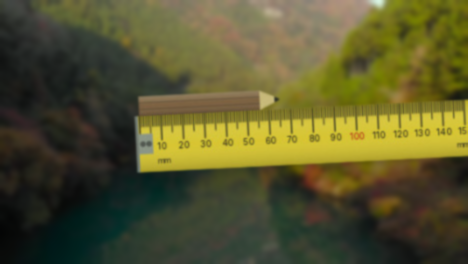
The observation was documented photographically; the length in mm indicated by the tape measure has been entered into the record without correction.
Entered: 65 mm
